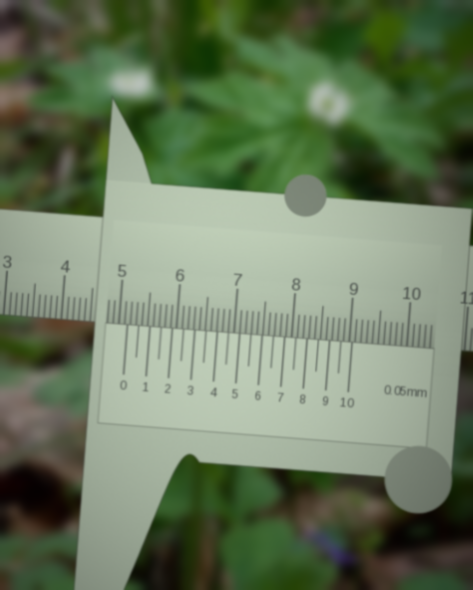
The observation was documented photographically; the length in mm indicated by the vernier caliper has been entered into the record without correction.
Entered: 51.5 mm
